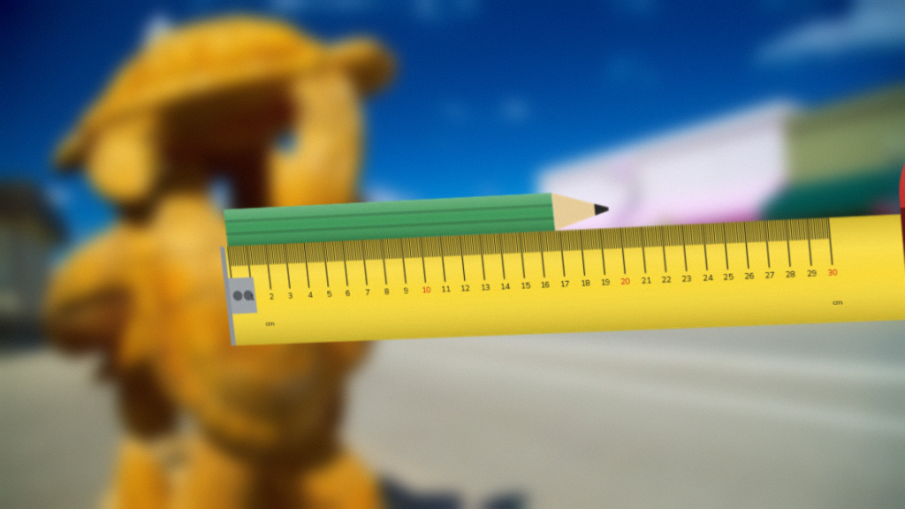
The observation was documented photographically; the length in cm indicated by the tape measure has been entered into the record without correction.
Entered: 19.5 cm
